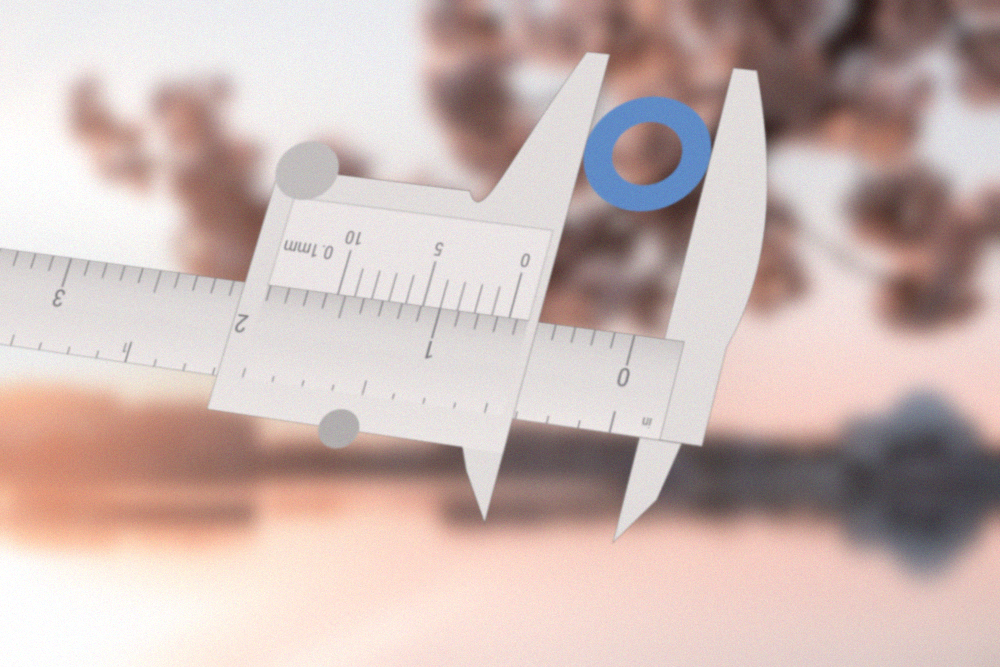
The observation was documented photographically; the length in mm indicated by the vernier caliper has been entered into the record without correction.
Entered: 6.4 mm
